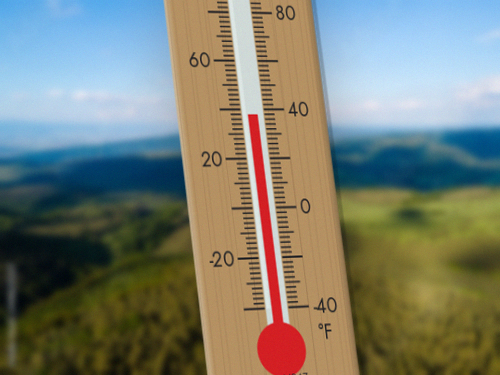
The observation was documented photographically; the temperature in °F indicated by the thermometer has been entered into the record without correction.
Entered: 38 °F
